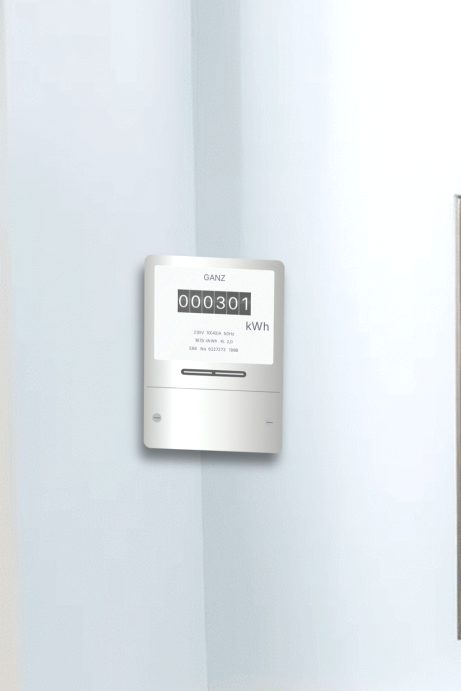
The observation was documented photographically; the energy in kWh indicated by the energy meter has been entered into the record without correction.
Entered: 301 kWh
